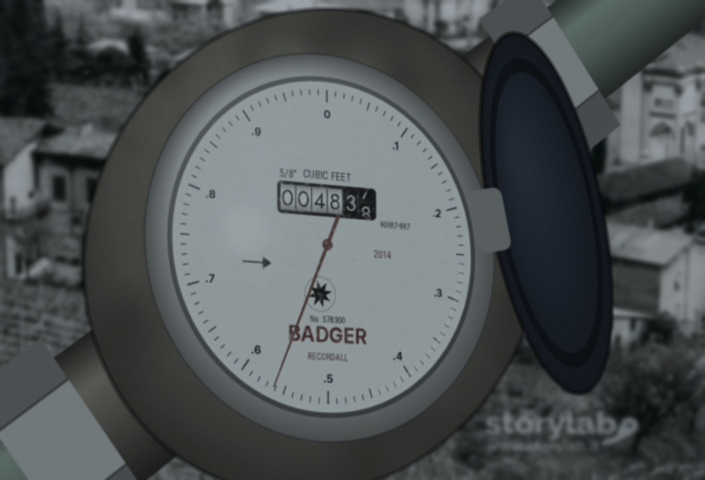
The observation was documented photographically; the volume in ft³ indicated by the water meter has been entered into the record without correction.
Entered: 4837.56 ft³
